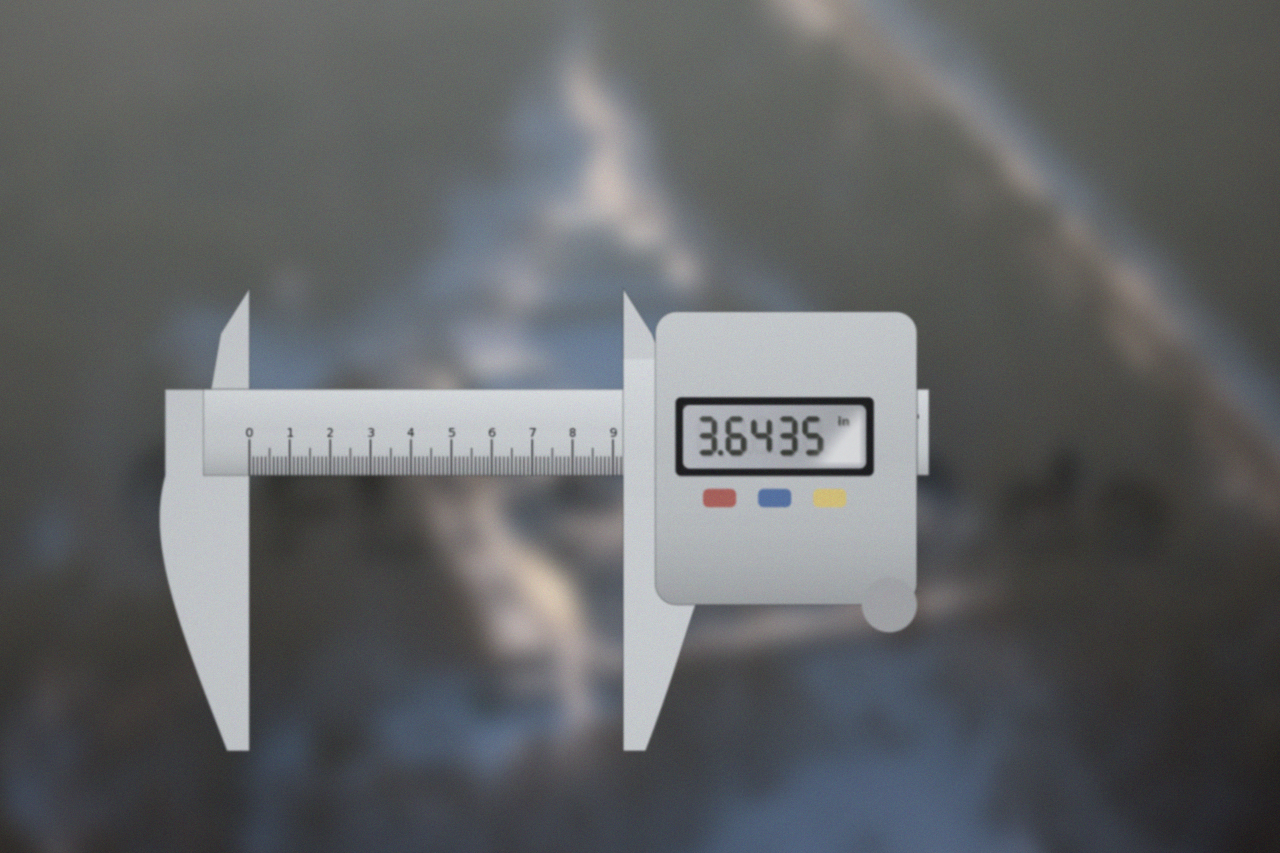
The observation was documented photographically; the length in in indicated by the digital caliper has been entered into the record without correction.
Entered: 3.6435 in
